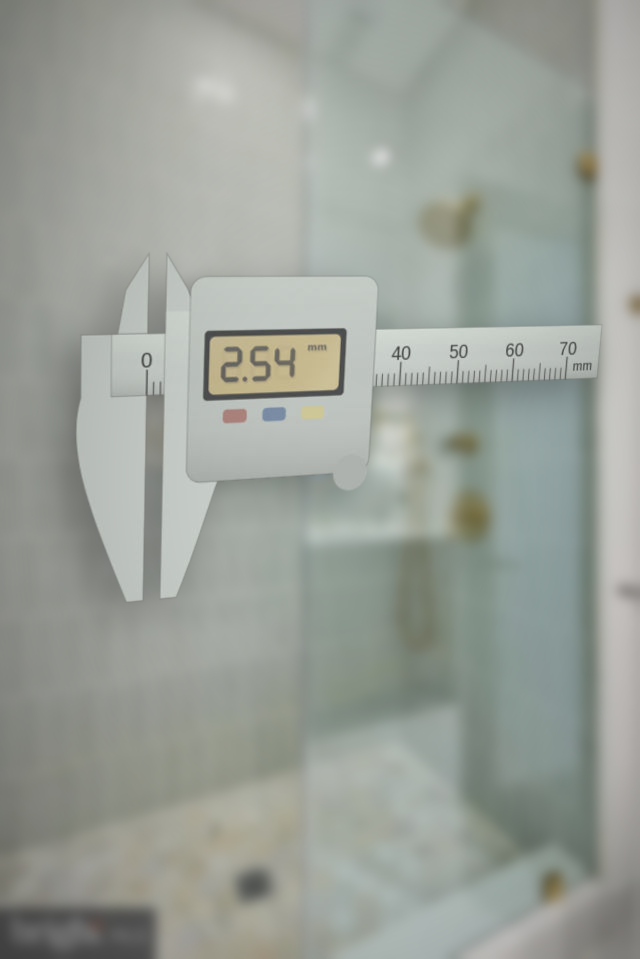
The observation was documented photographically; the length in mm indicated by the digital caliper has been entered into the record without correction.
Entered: 2.54 mm
